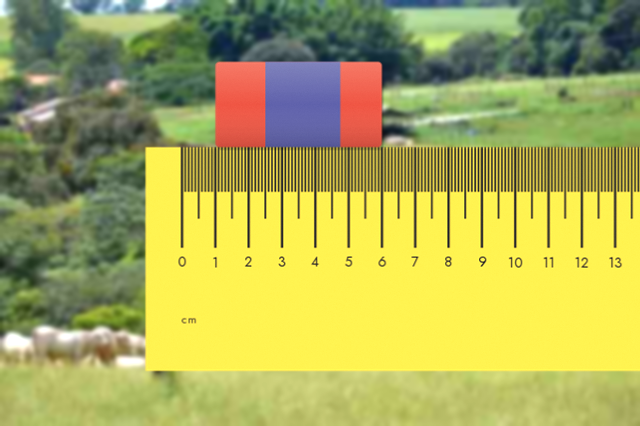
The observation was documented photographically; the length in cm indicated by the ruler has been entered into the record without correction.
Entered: 5 cm
